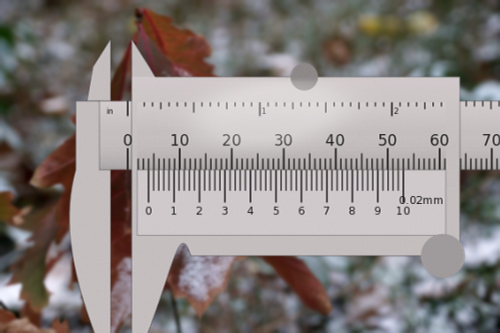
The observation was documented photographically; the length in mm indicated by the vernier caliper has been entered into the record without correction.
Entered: 4.0 mm
